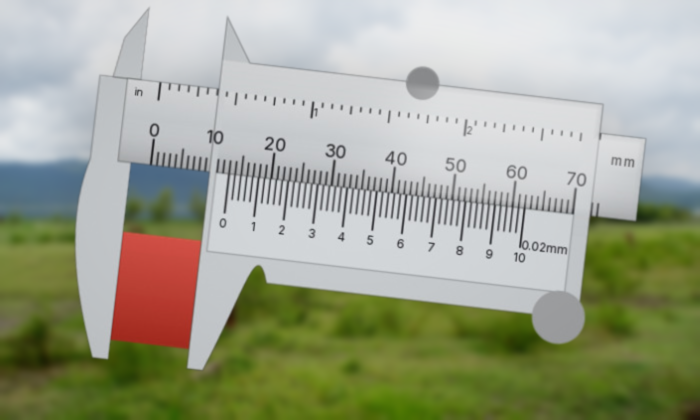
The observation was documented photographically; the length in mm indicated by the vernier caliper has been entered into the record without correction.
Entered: 13.0 mm
